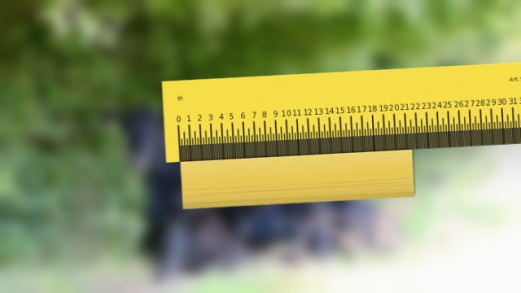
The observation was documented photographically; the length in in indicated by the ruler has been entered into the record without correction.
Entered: 21.5 in
